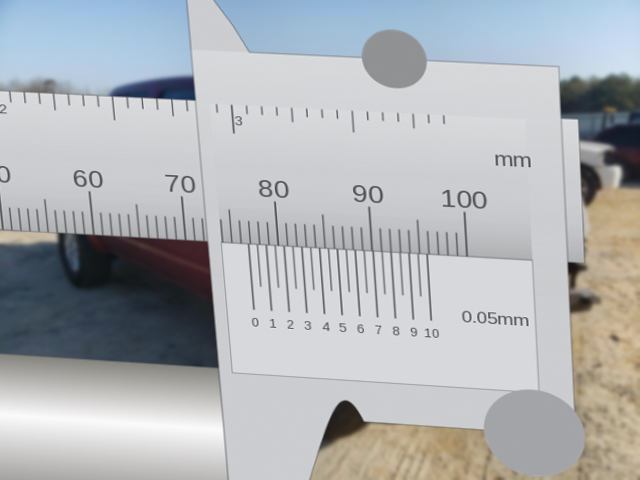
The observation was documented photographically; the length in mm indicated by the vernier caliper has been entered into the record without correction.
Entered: 76.8 mm
